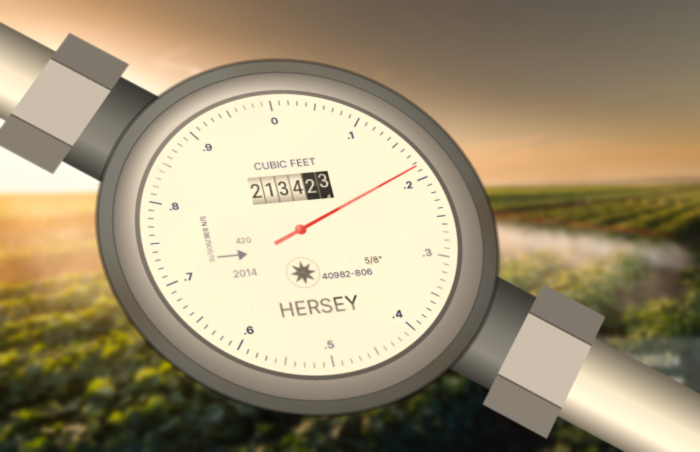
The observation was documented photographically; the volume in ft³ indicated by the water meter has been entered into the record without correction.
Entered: 213423.18 ft³
